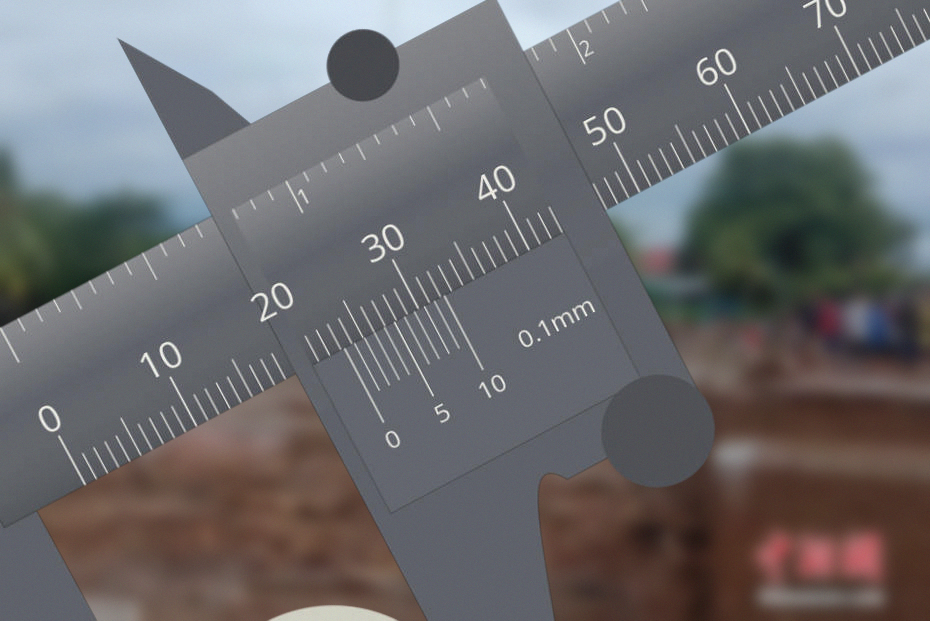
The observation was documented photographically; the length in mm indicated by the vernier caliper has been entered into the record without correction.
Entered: 23.3 mm
